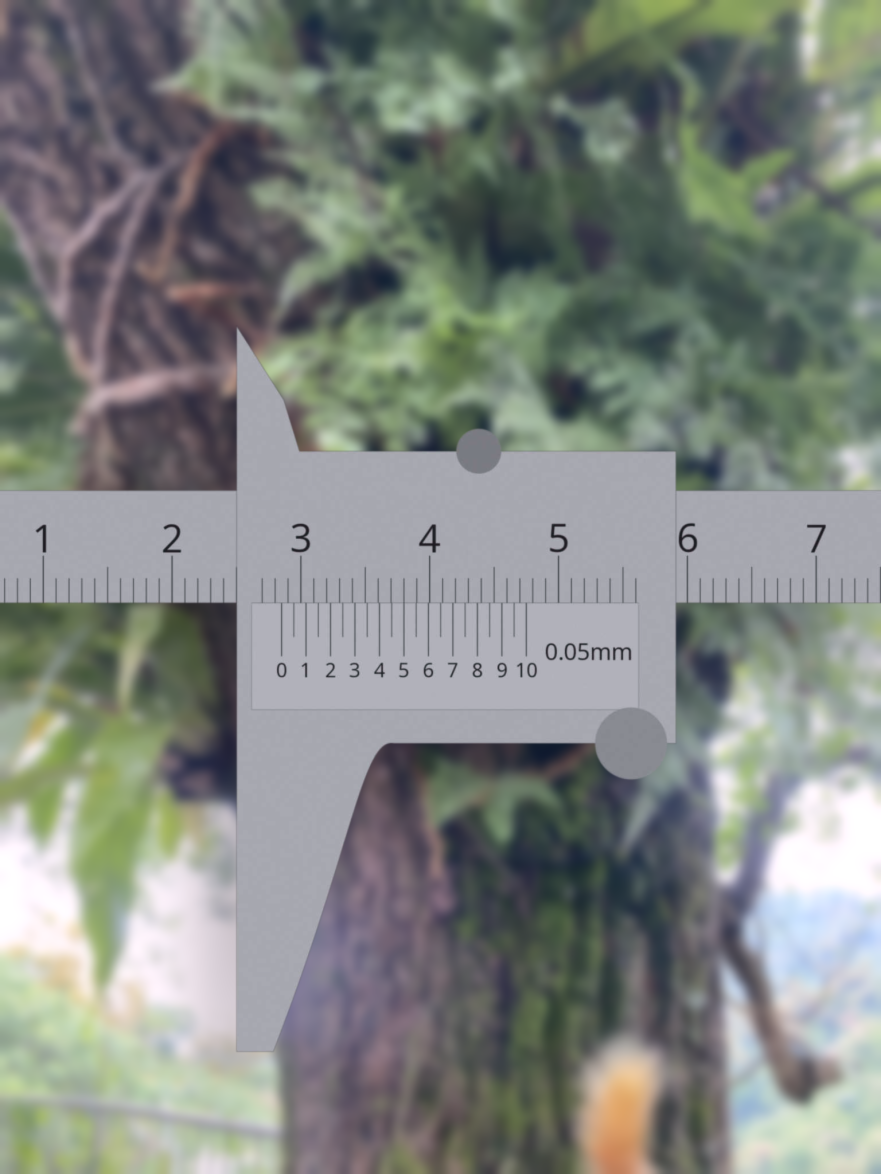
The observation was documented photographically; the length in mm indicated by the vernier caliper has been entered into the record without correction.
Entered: 28.5 mm
